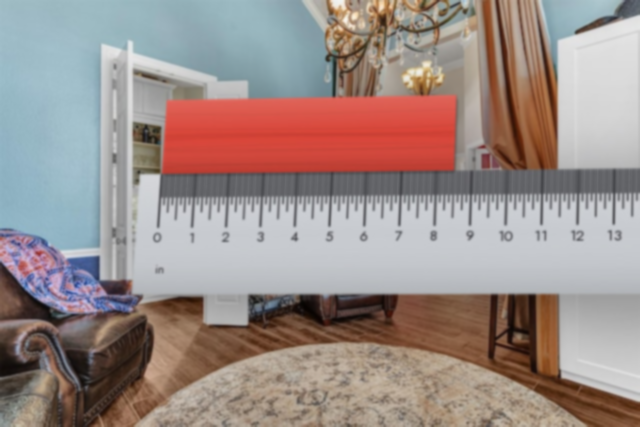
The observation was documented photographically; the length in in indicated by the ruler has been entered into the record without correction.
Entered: 8.5 in
